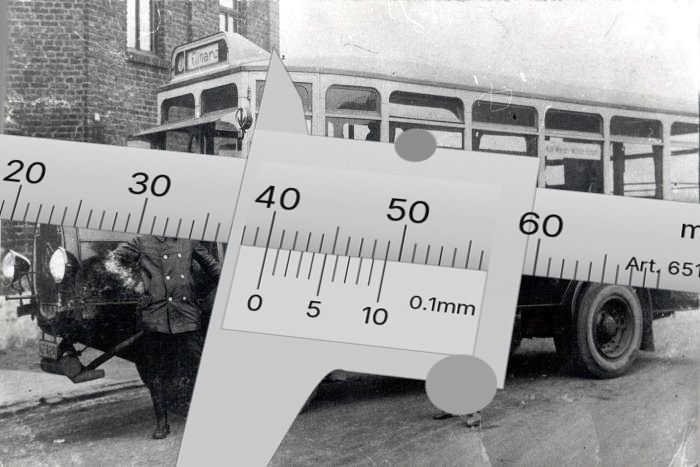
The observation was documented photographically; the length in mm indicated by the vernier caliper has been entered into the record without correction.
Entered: 40.0 mm
